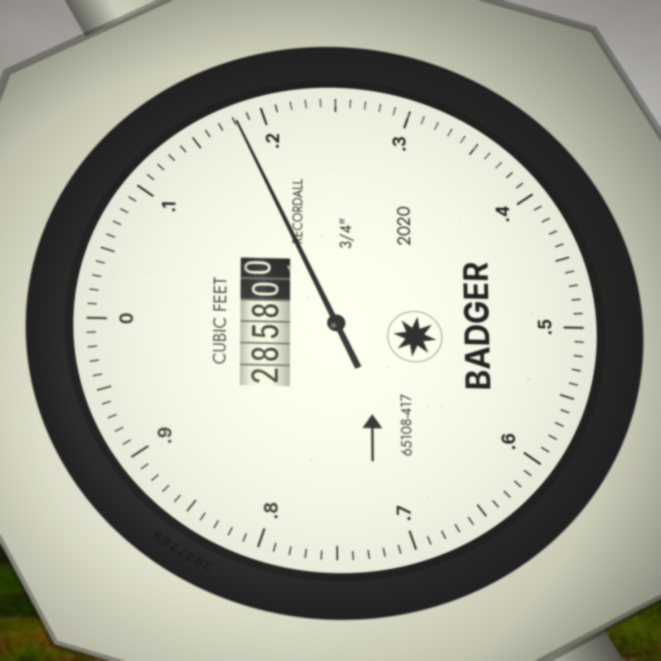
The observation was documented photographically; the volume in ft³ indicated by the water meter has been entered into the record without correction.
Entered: 285800.18 ft³
